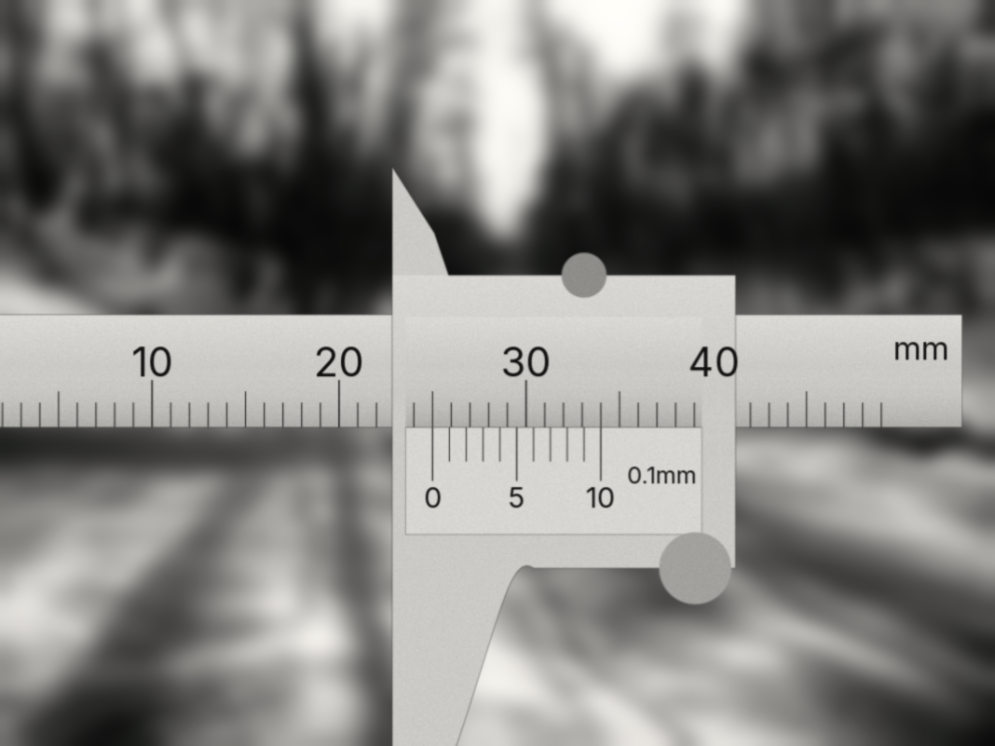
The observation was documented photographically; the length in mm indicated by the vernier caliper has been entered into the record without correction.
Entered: 25.0 mm
